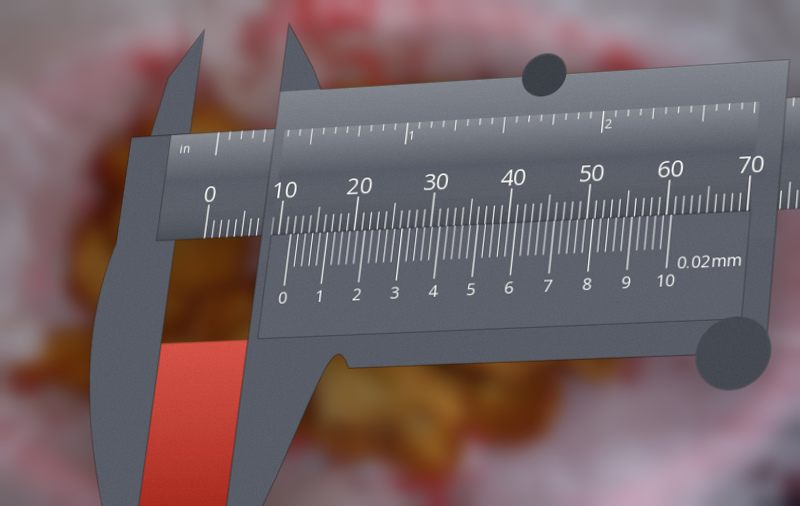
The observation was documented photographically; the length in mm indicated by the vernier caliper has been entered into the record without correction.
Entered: 11.6 mm
